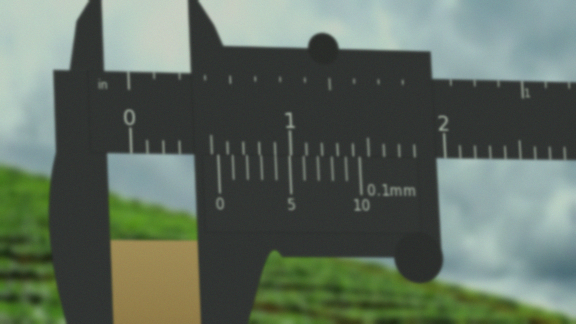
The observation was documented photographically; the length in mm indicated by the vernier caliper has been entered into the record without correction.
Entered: 5.4 mm
